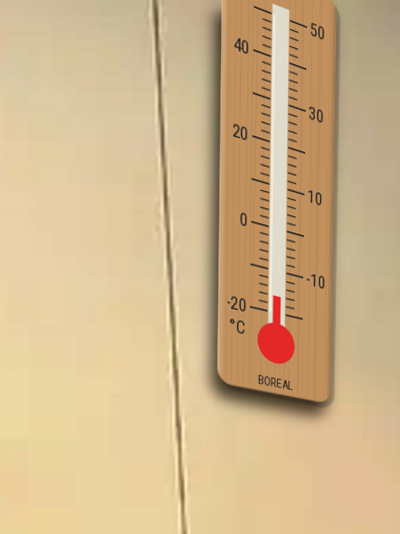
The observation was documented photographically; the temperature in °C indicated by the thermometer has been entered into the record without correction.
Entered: -16 °C
